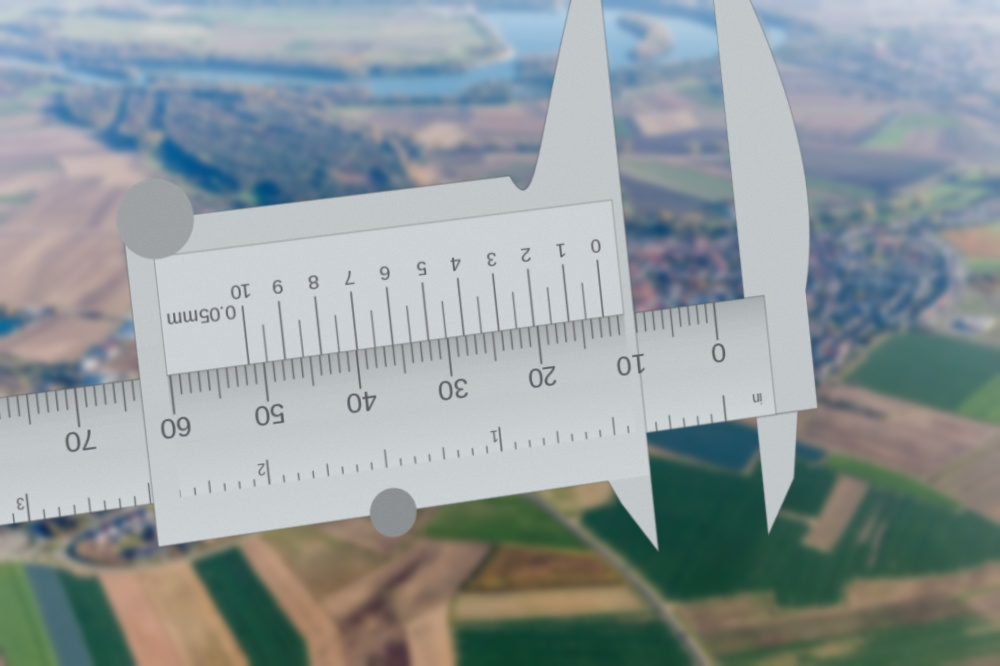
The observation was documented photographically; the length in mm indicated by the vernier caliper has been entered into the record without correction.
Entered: 12.6 mm
